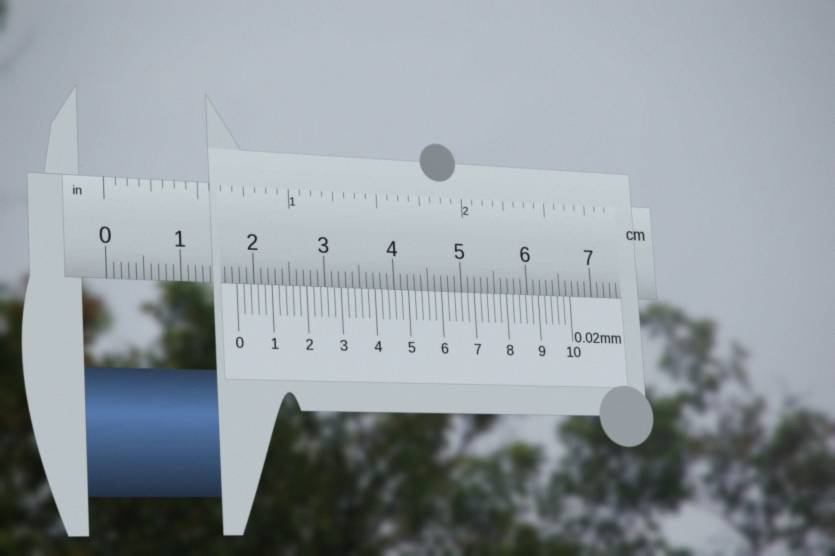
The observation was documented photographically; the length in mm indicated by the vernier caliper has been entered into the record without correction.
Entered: 17.6 mm
